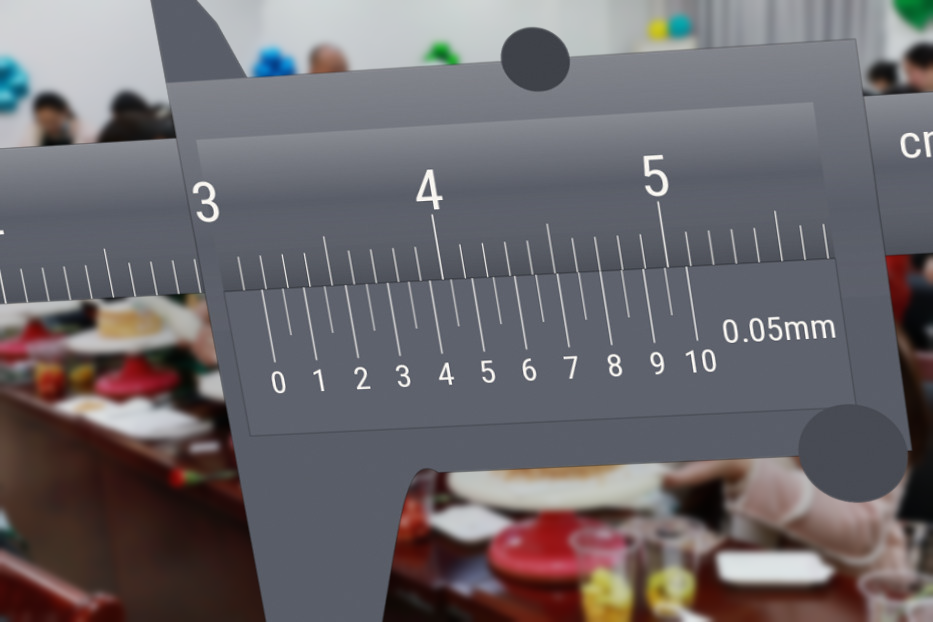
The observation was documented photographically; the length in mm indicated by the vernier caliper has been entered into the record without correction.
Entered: 31.8 mm
